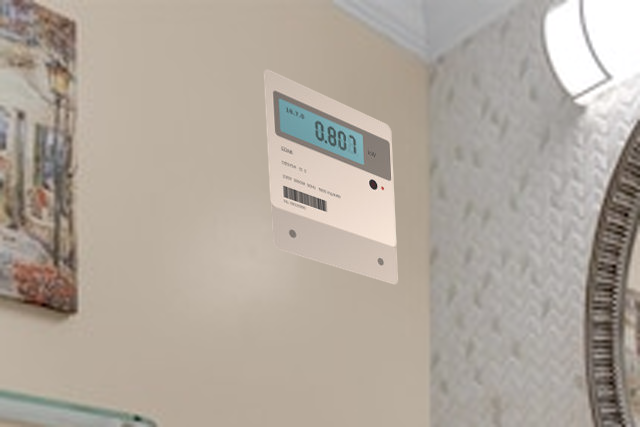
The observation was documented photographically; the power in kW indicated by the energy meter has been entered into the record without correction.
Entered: 0.807 kW
